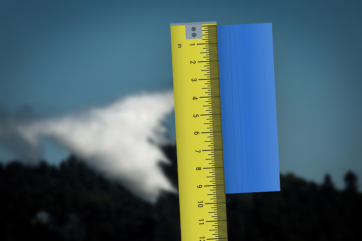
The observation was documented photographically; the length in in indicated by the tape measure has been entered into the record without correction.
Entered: 9.5 in
